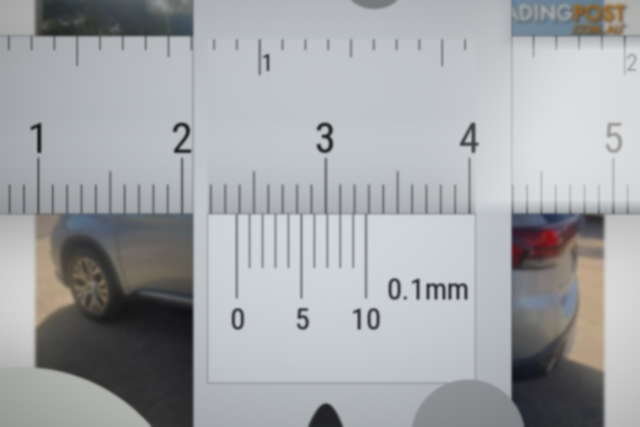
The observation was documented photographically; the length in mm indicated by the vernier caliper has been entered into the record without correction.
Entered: 23.8 mm
